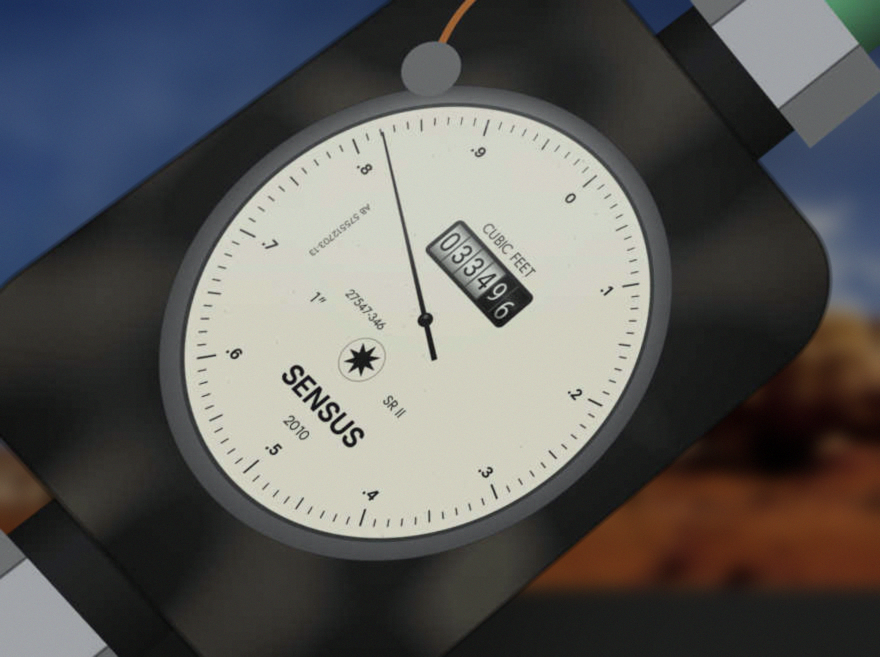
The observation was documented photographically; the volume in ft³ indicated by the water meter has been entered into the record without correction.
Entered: 33495.82 ft³
